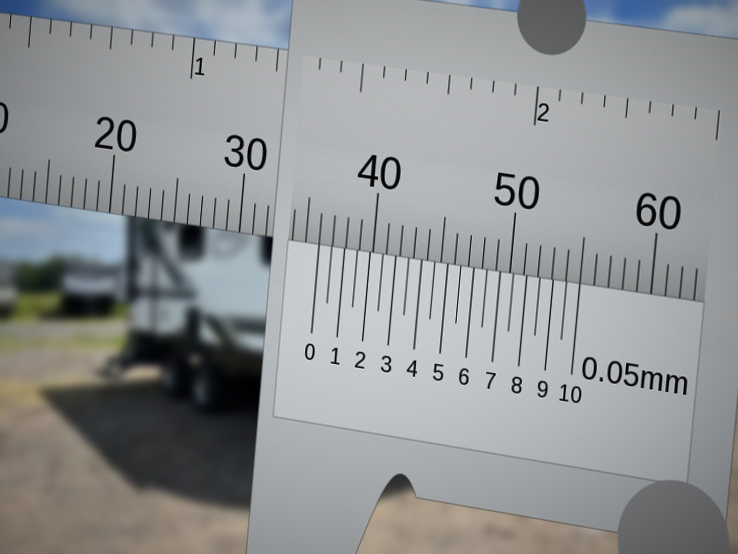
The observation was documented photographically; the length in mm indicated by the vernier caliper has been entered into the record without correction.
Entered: 36.0 mm
